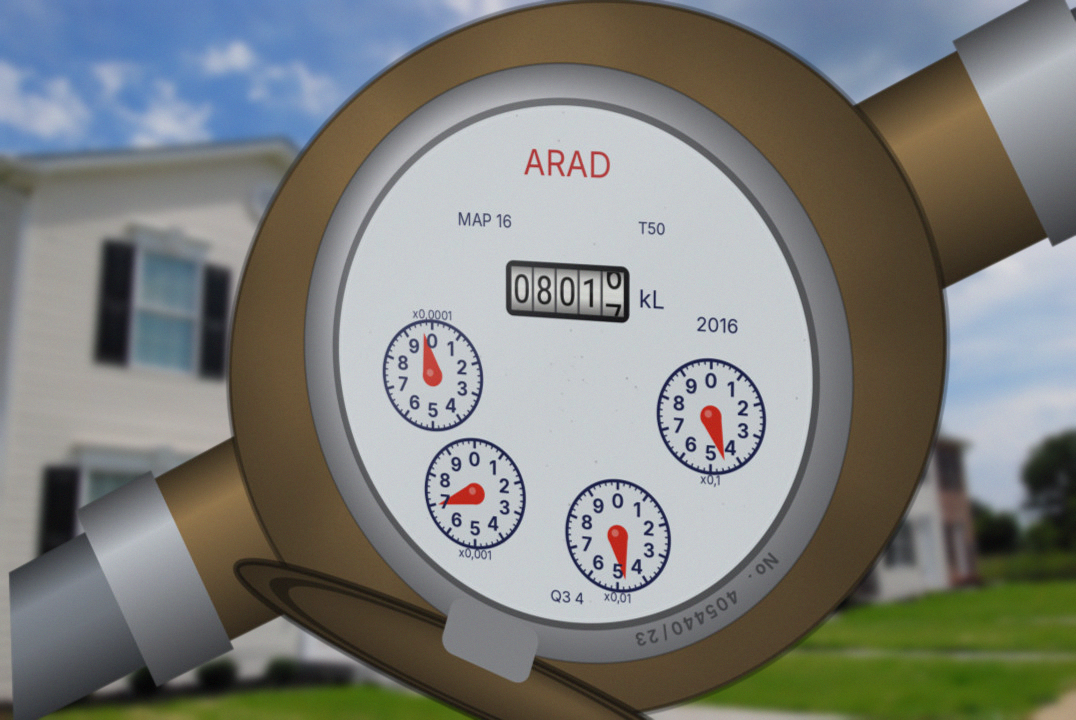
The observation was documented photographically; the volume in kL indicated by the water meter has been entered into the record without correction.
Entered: 8016.4469 kL
